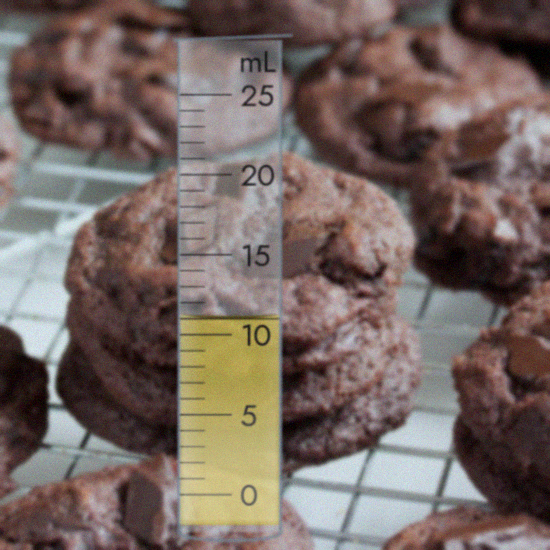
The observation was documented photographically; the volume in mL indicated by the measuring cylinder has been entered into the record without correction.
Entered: 11 mL
